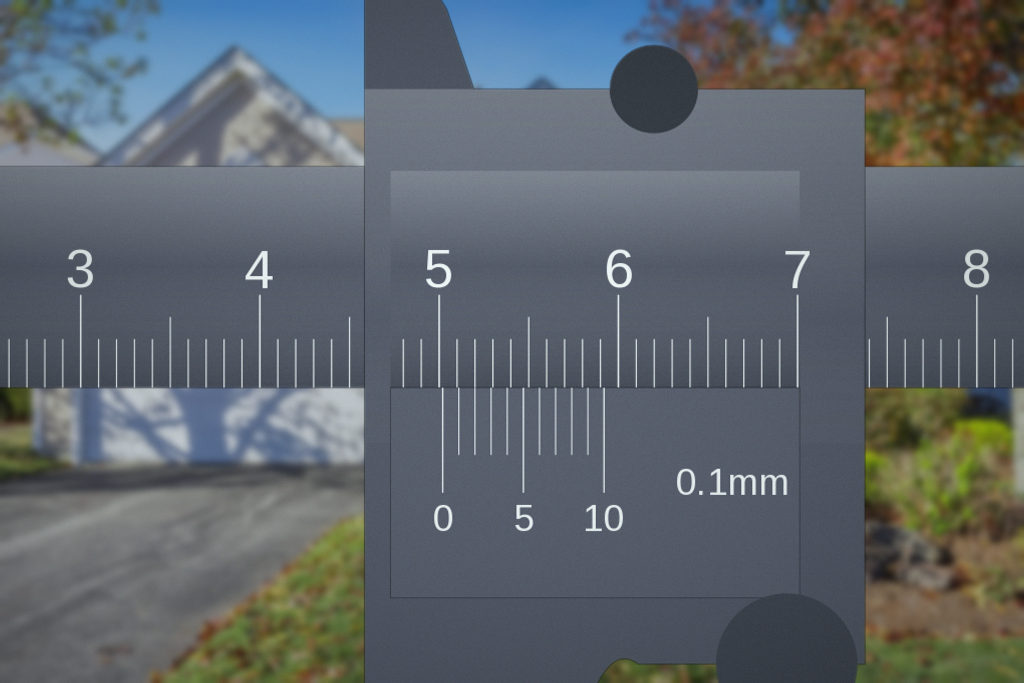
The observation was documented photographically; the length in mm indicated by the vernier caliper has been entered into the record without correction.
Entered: 50.2 mm
